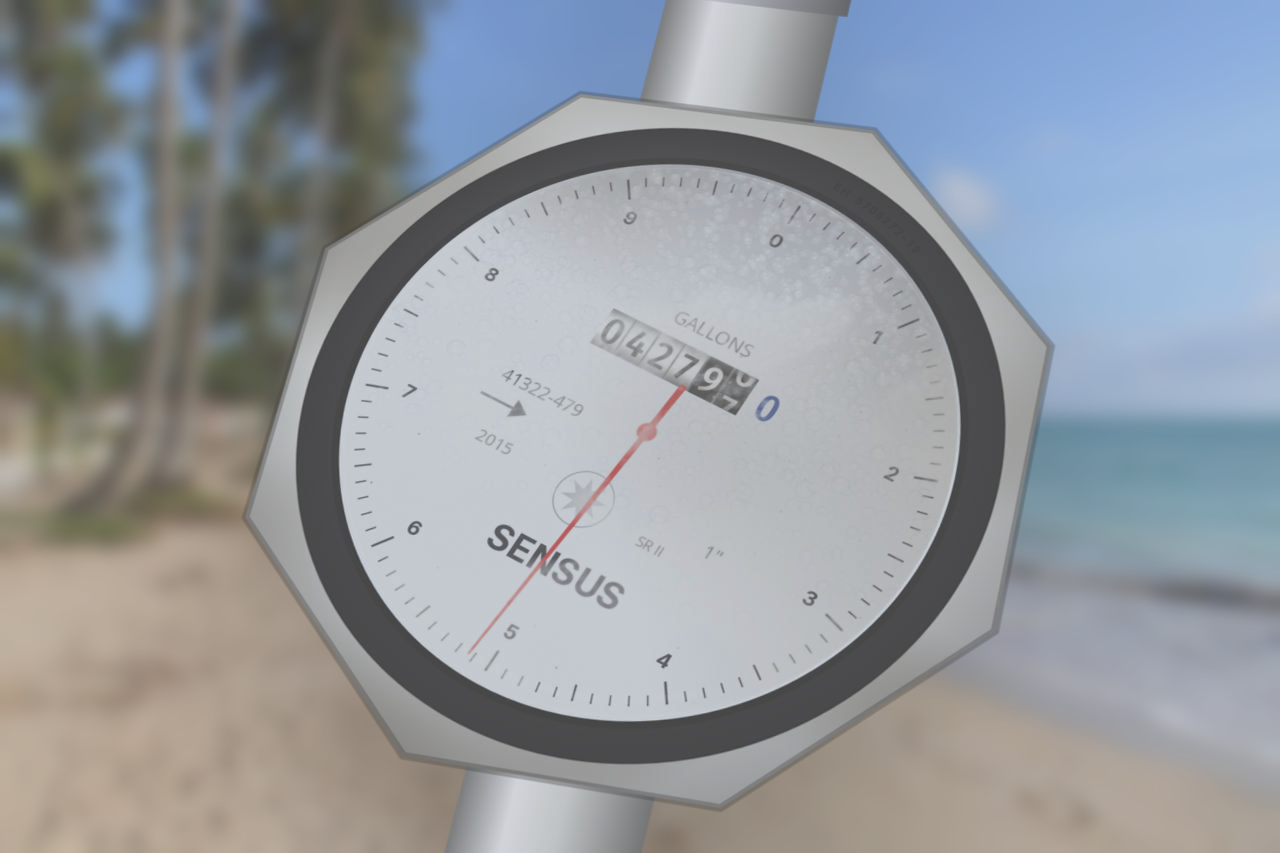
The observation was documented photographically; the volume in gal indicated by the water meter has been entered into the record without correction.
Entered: 427965.1 gal
